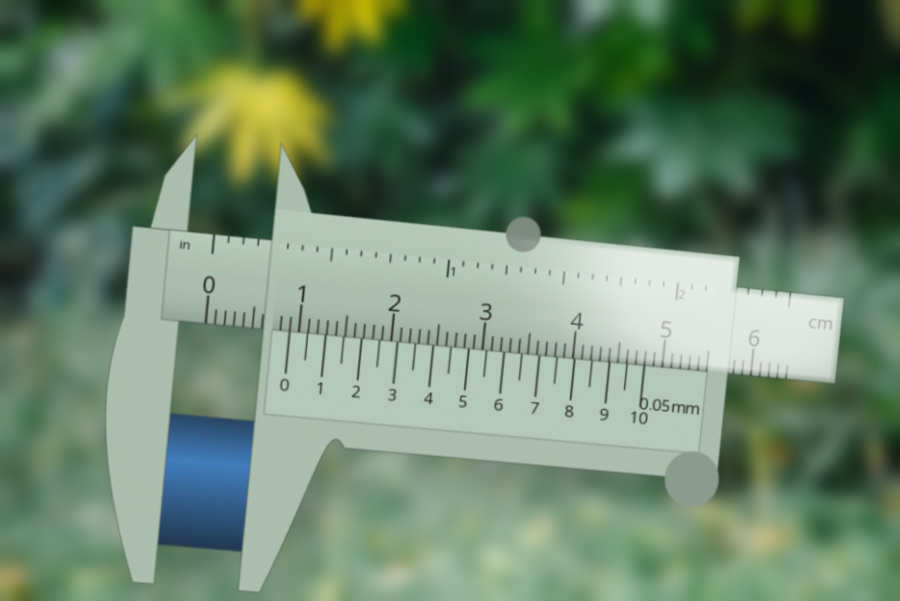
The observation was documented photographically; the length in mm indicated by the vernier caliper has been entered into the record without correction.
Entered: 9.0 mm
